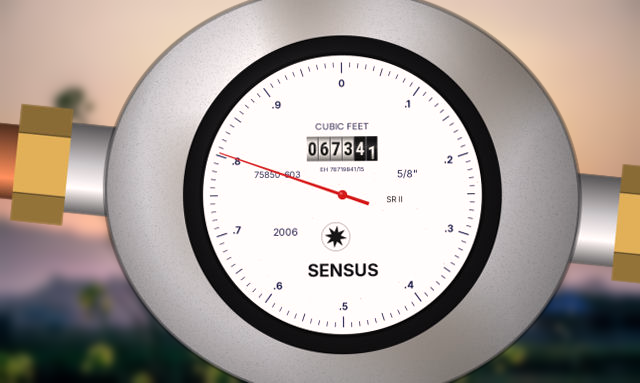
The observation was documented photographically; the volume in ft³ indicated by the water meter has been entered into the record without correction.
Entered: 67340.80 ft³
